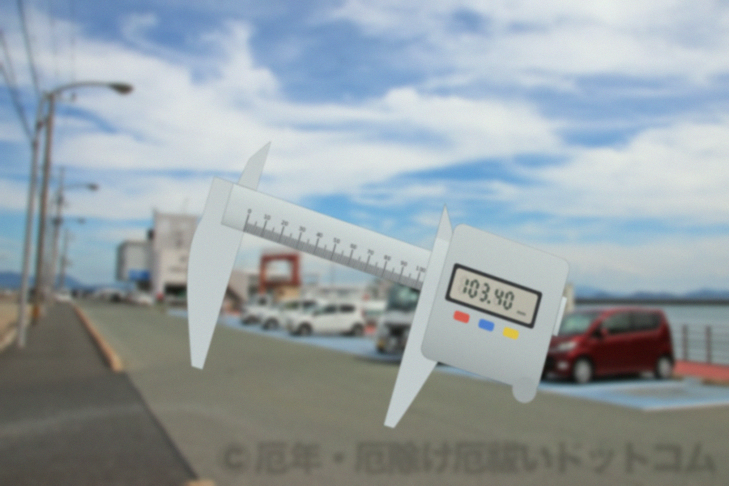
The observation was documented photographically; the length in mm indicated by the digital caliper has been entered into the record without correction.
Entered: 103.40 mm
